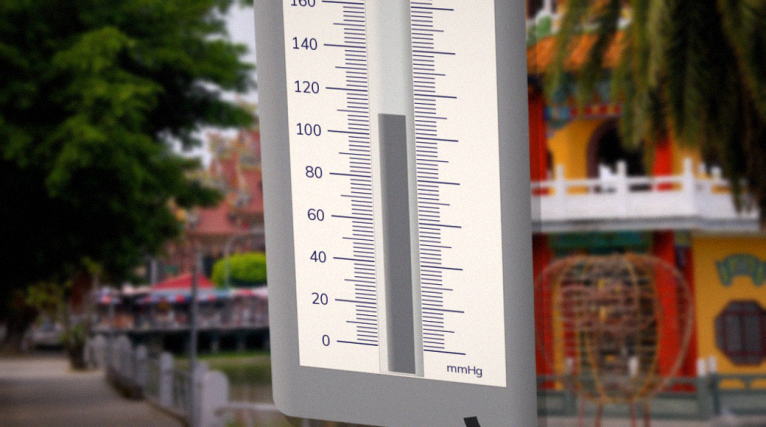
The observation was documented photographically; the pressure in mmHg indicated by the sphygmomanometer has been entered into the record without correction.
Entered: 110 mmHg
